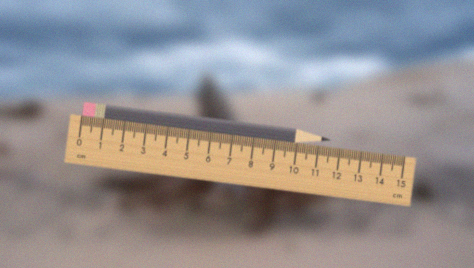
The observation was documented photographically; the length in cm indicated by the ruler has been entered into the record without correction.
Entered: 11.5 cm
